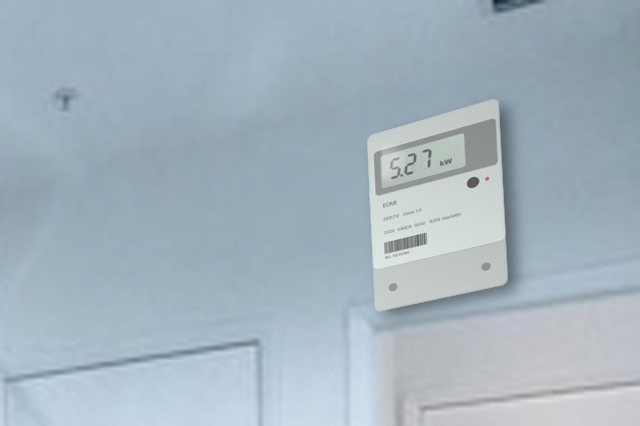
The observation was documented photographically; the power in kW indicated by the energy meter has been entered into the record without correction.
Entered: 5.27 kW
